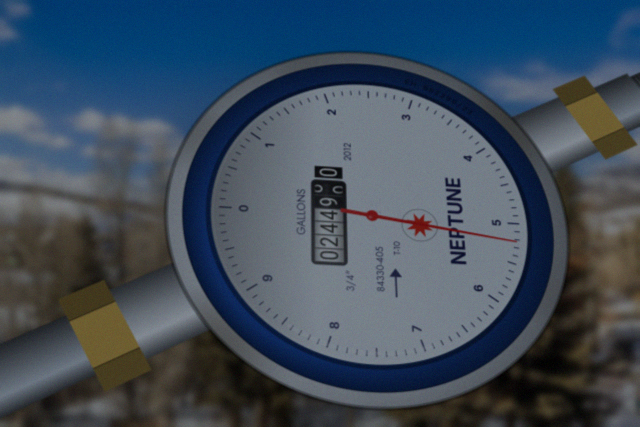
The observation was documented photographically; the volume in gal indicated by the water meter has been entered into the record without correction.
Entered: 244985.2 gal
